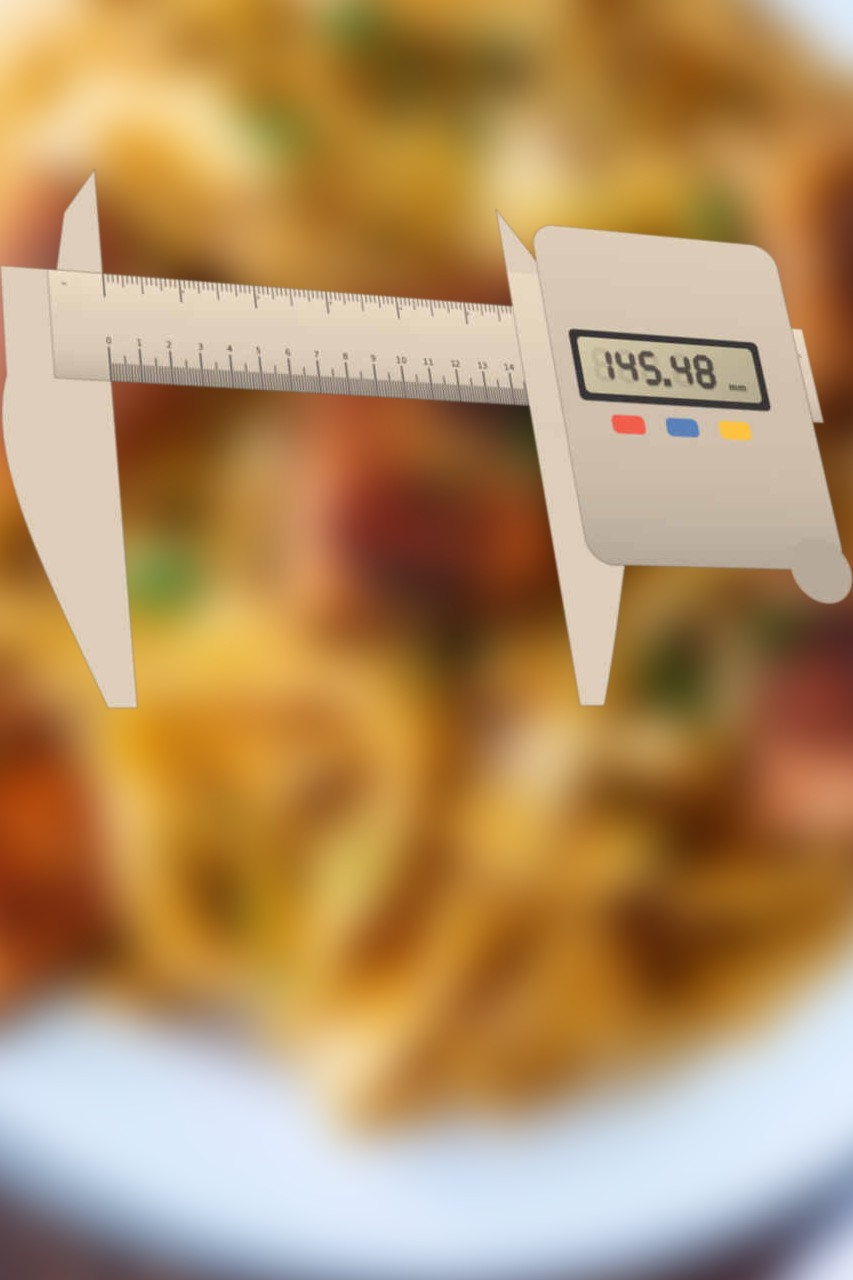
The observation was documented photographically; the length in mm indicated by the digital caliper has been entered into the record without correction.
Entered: 145.48 mm
